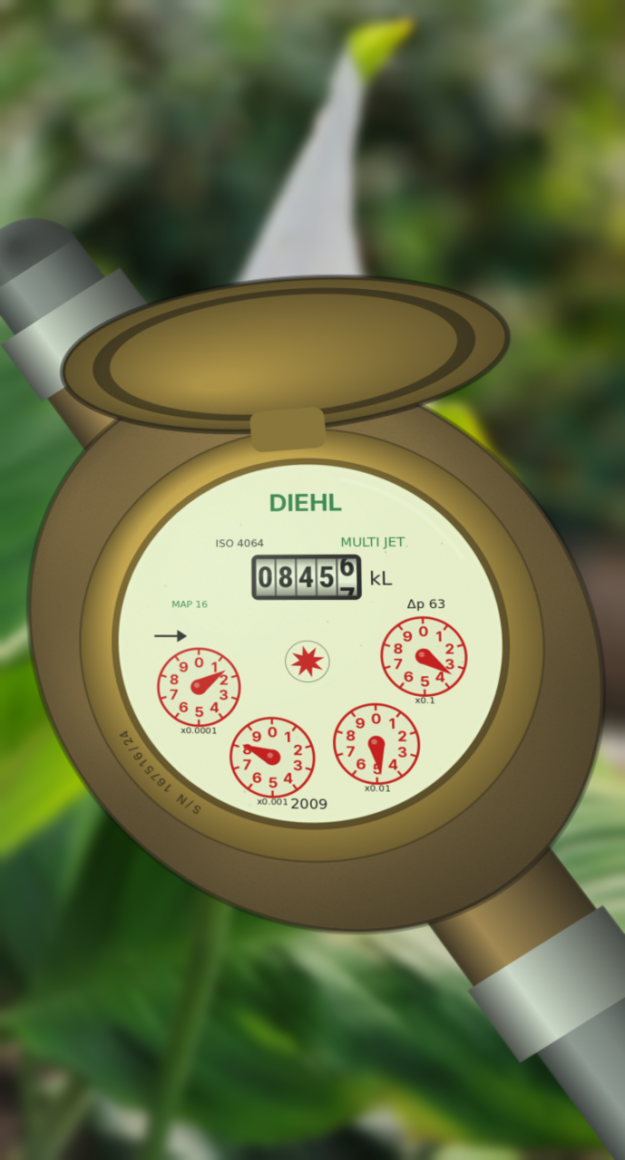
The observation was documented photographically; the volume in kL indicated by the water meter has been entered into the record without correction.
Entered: 8456.3481 kL
